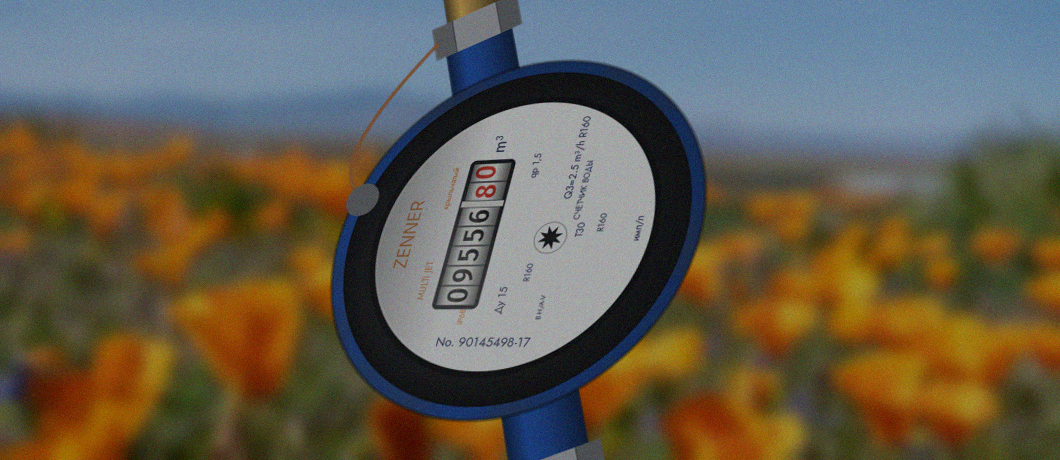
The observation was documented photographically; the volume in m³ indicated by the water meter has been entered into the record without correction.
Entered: 9556.80 m³
